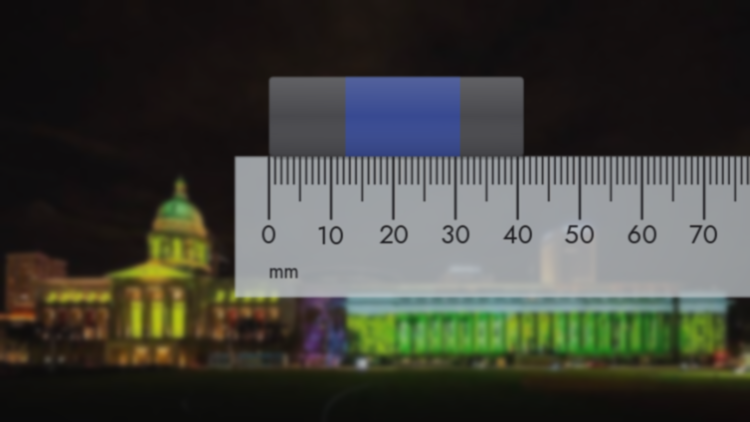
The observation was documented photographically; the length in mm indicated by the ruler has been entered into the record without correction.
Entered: 41 mm
